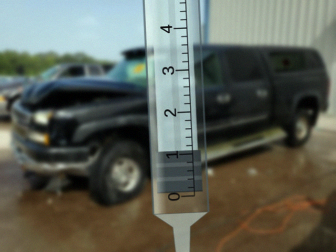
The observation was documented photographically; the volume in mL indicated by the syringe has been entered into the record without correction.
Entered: 0.1 mL
